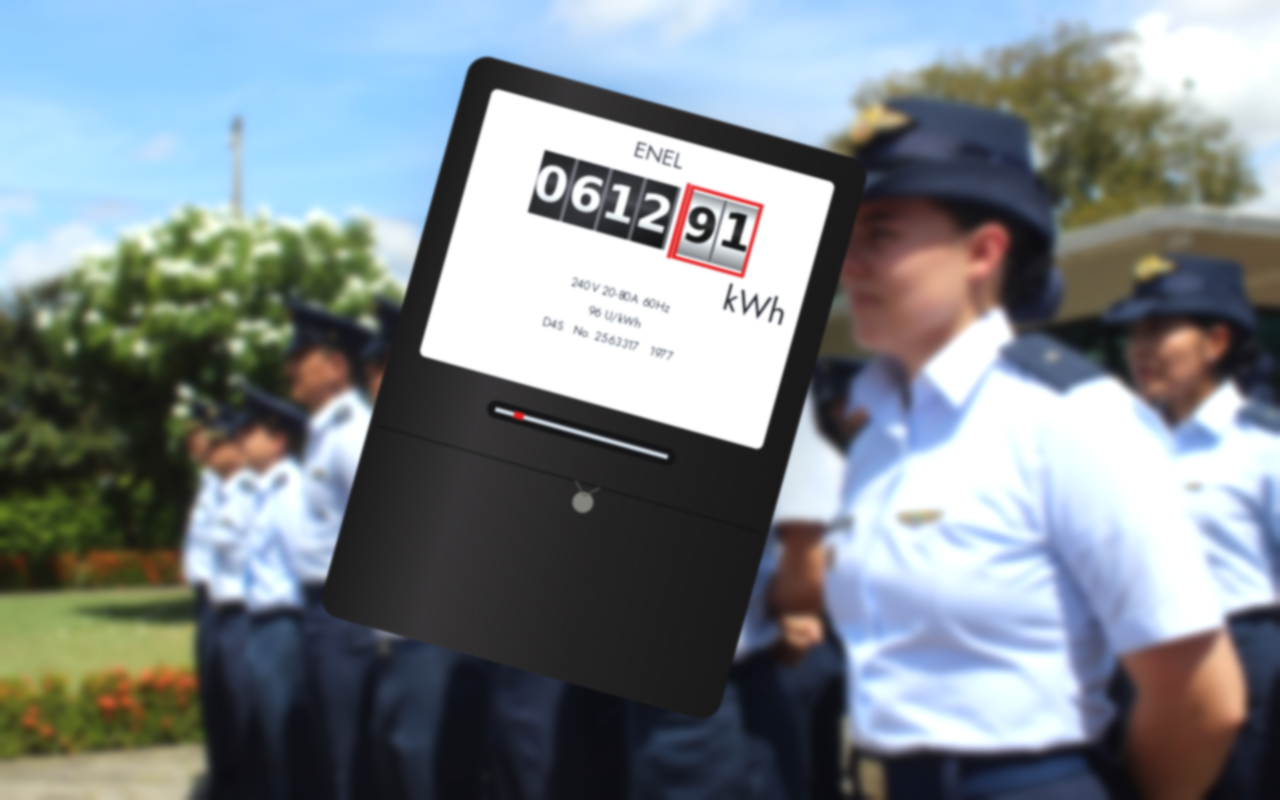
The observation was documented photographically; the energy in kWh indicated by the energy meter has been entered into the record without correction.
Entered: 612.91 kWh
